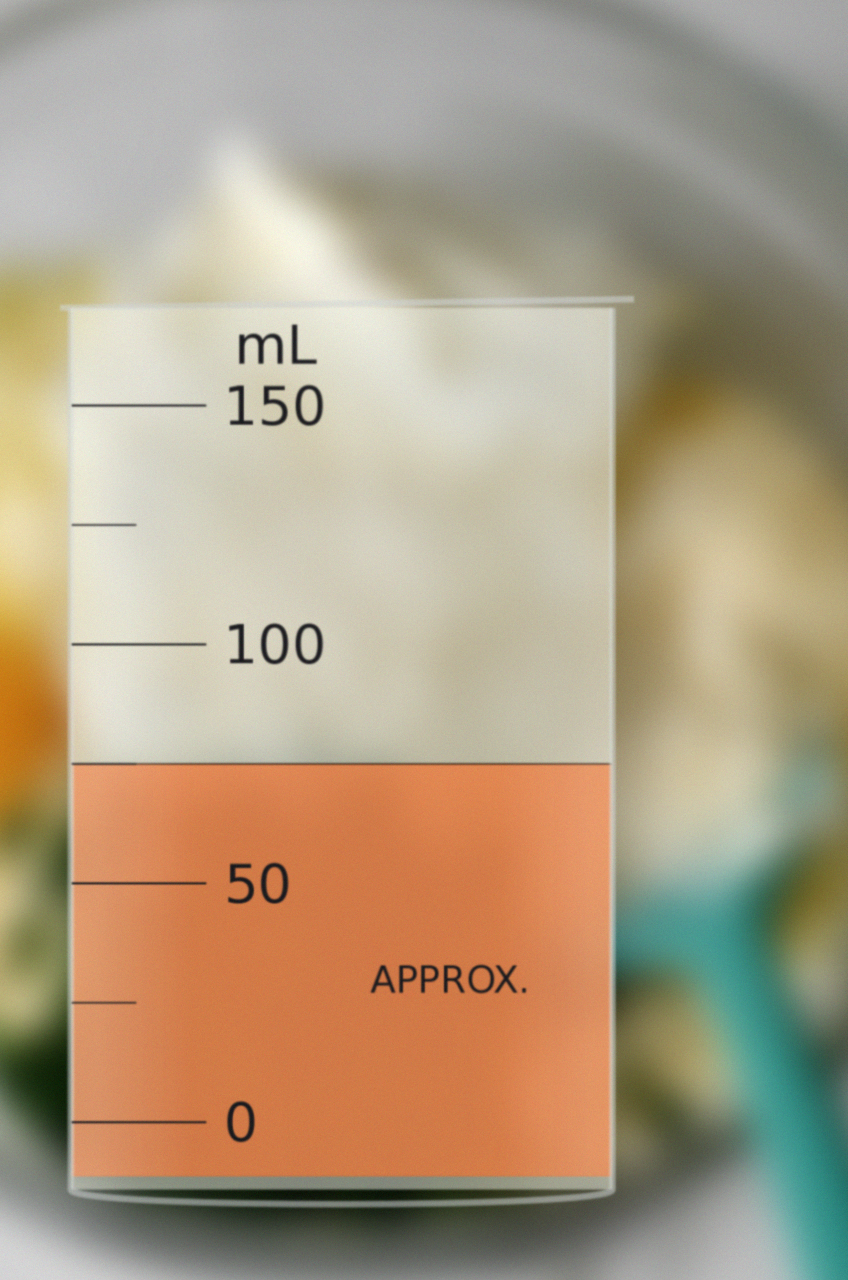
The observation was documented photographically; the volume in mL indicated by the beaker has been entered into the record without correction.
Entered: 75 mL
